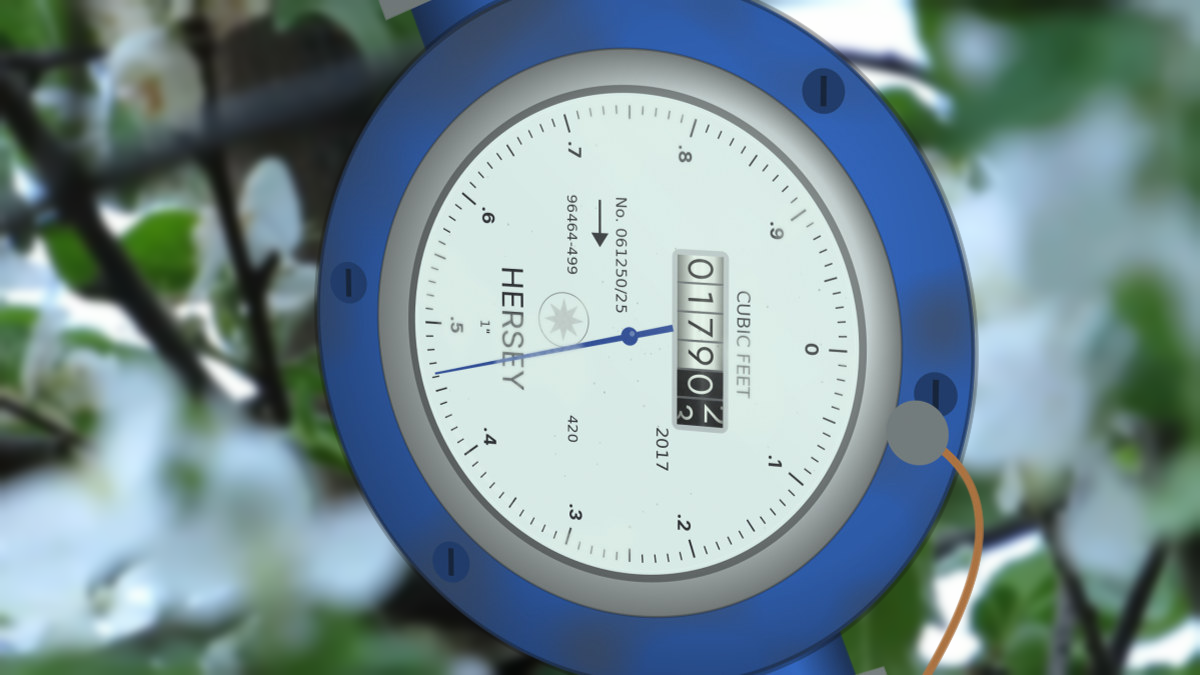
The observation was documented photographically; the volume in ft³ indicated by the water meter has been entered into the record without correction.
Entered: 17902.46 ft³
